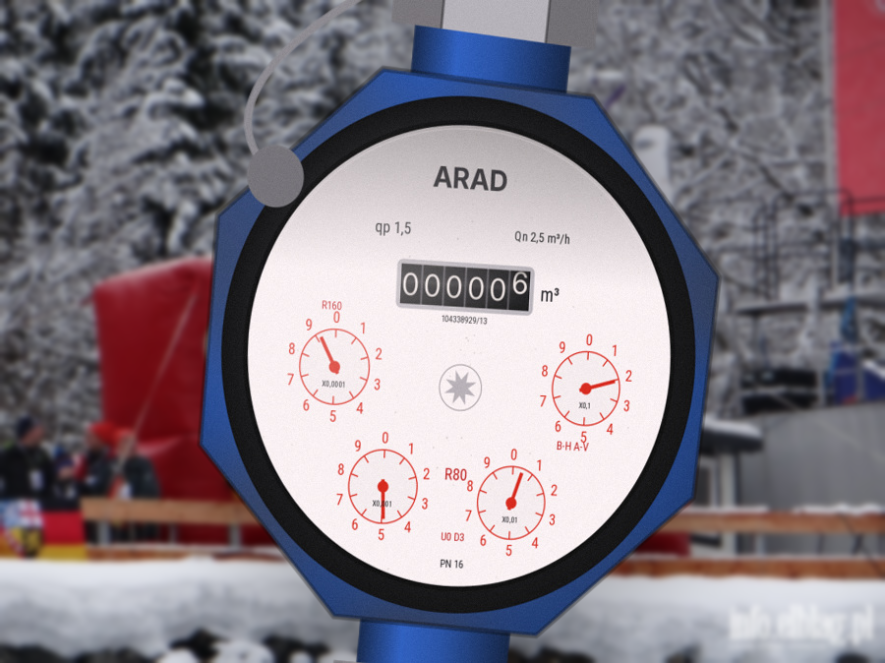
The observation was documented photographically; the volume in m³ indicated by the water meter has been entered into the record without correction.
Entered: 6.2049 m³
